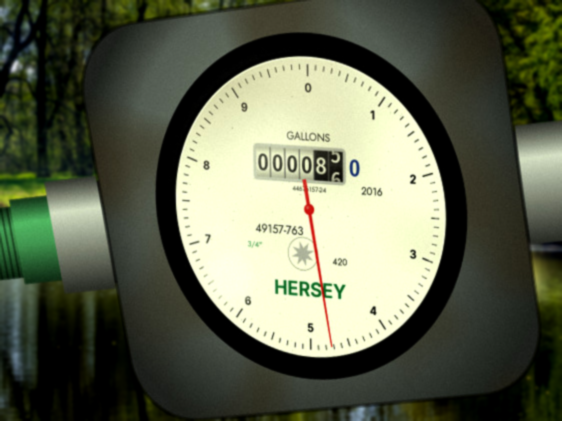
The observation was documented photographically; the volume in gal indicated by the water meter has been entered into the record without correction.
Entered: 854.7 gal
